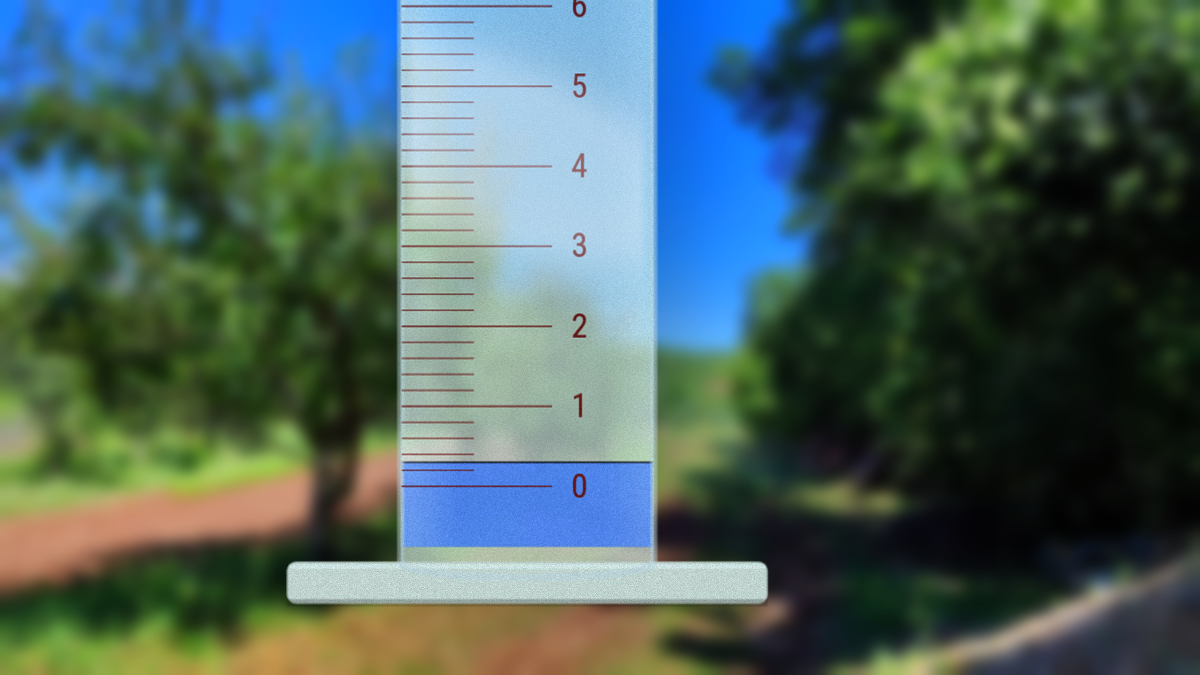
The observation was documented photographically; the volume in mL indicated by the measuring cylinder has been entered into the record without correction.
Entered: 0.3 mL
